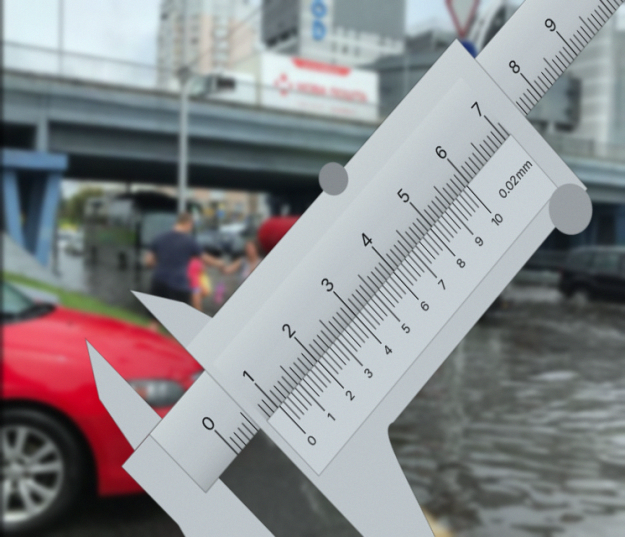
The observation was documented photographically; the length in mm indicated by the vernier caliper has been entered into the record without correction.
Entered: 10.4 mm
